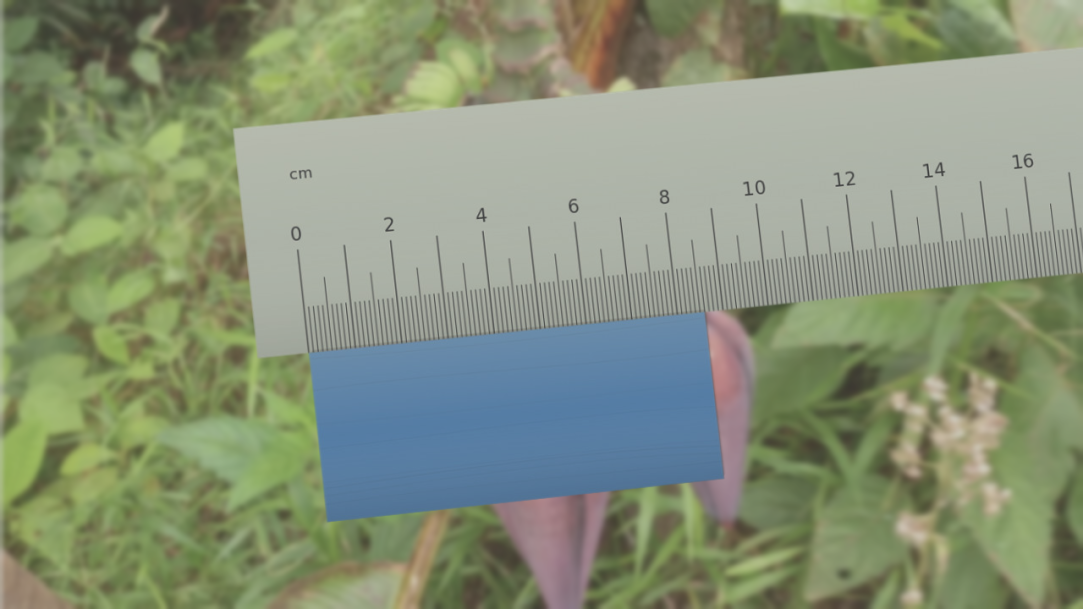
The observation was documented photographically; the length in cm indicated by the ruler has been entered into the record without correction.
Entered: 8.6 cm
